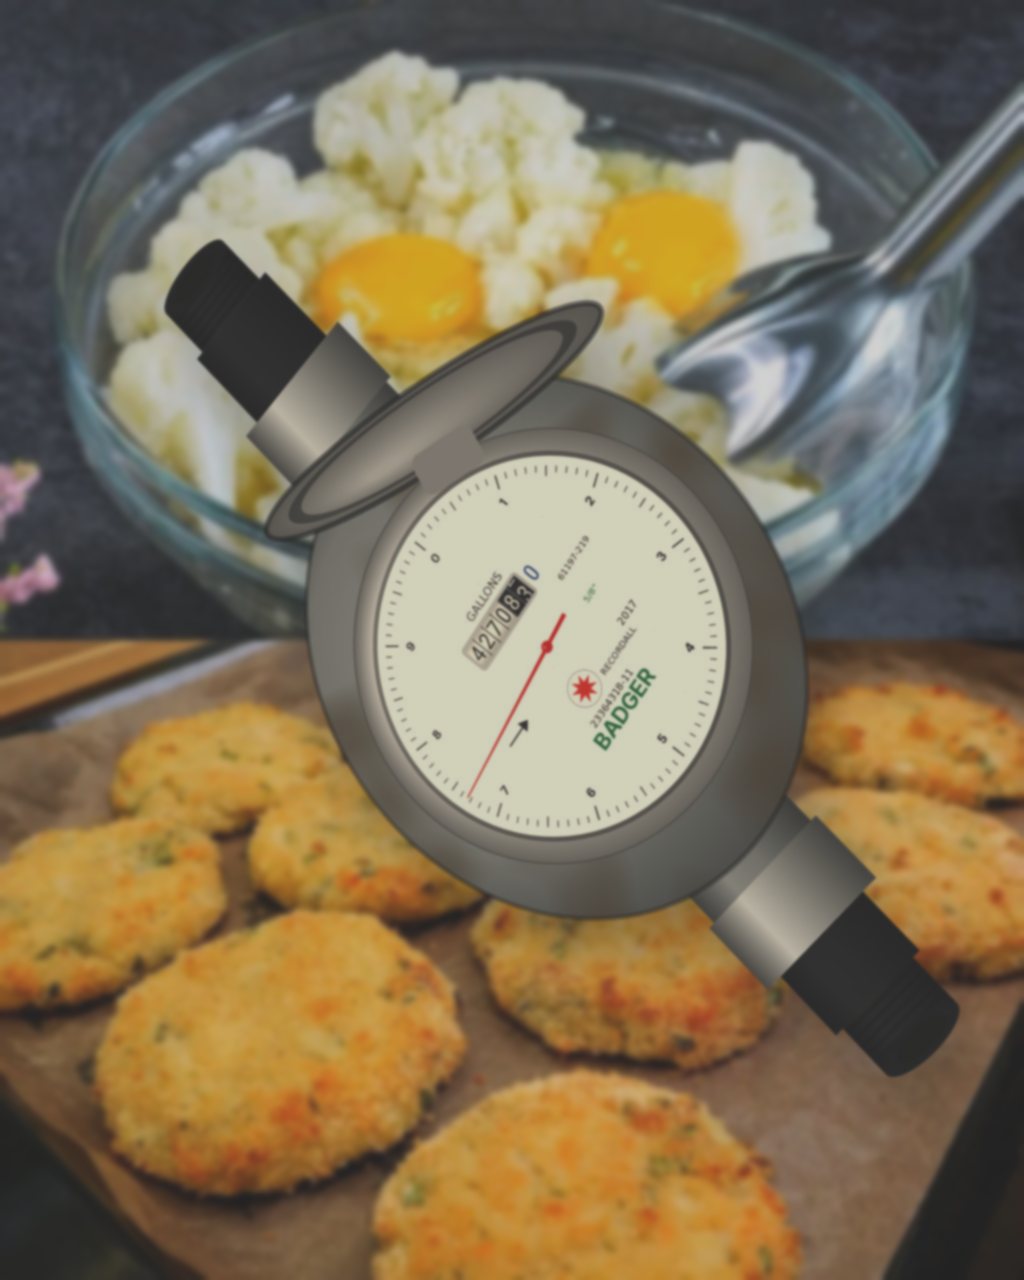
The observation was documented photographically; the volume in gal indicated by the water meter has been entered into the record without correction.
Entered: 4270827.3 gal
